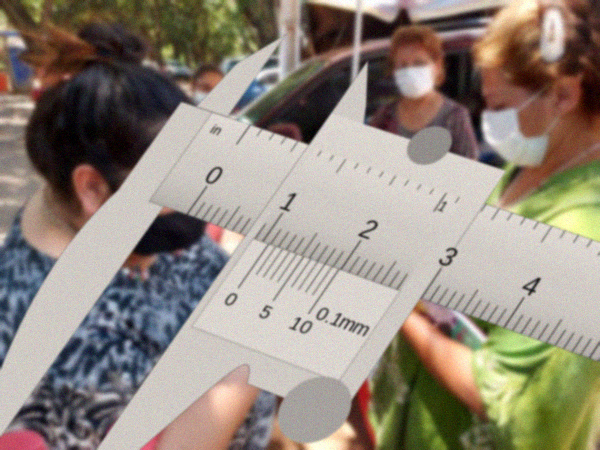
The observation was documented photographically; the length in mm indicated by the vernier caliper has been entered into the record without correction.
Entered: 10.8 mm
